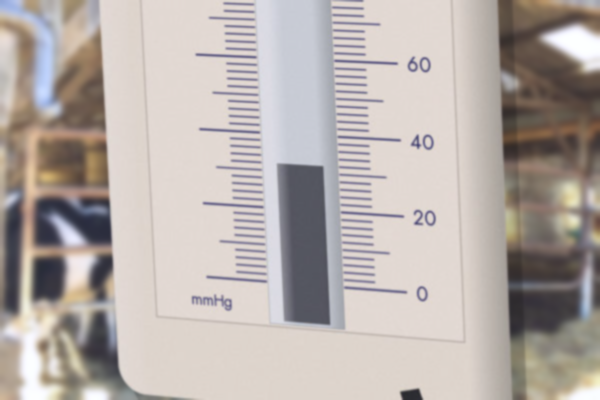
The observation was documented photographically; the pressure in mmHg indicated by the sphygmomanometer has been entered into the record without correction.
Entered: 32 mmHg
